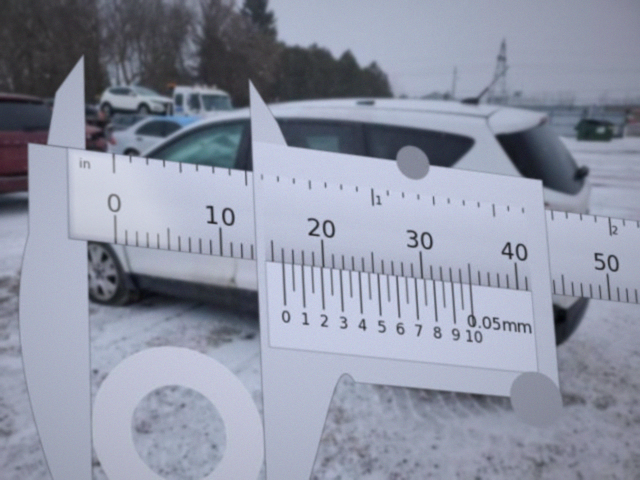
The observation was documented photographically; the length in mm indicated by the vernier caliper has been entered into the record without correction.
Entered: 16.0 mm
